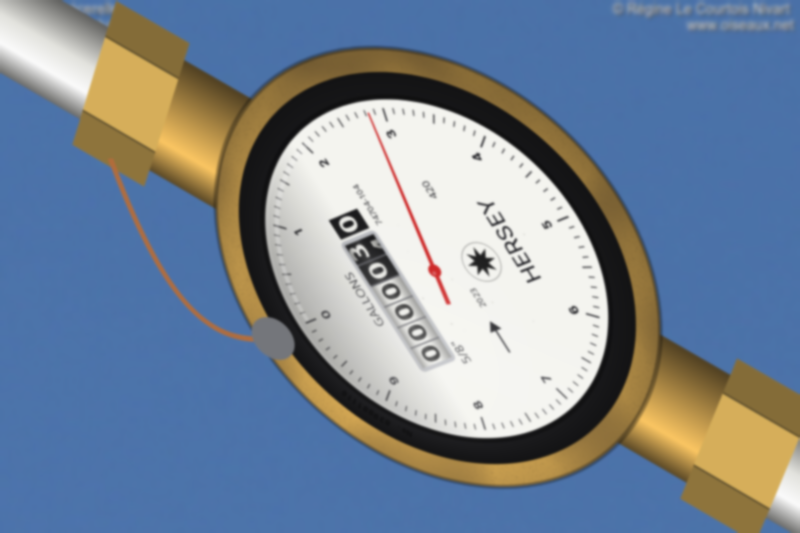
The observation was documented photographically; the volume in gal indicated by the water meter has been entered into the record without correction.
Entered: 32.8 gal
